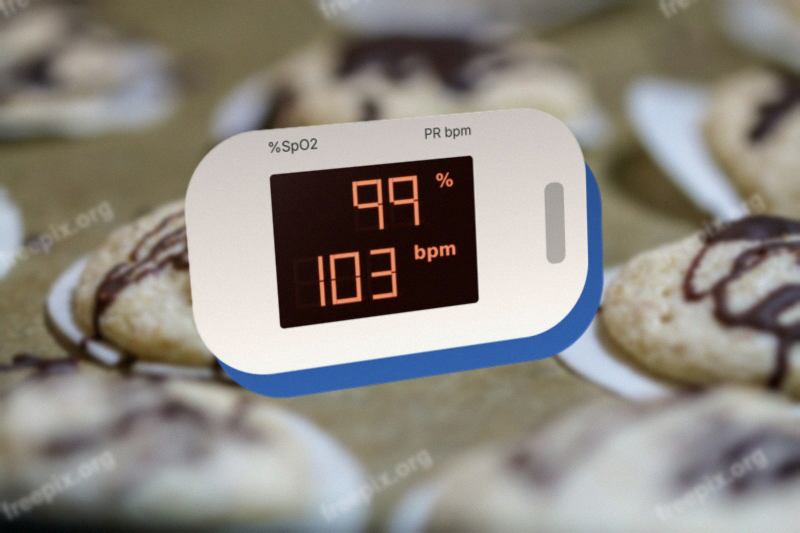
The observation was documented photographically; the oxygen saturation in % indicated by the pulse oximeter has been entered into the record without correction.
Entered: 99 %
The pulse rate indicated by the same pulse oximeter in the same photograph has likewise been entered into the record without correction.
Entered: 103 bpm
